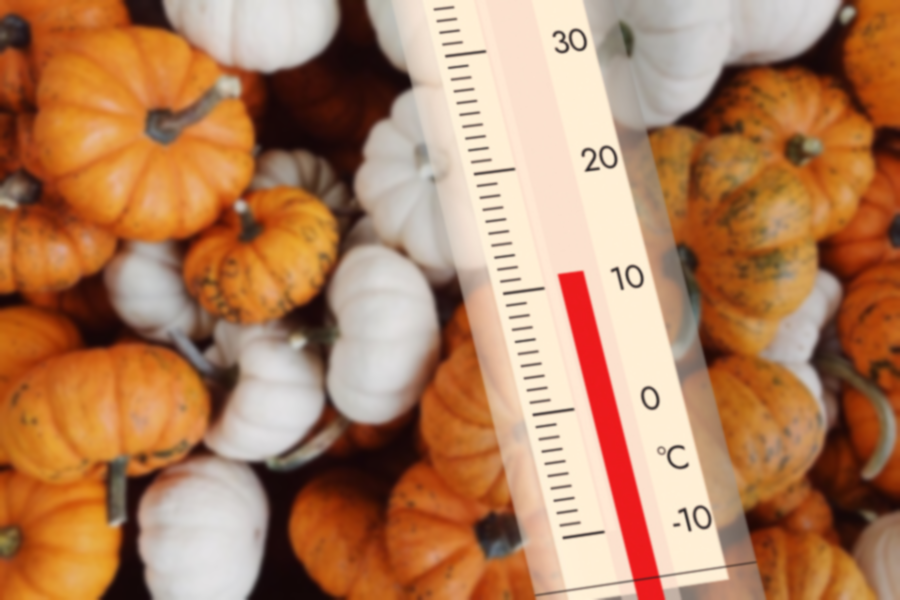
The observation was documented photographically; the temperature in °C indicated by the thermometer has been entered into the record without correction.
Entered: 11 °C
